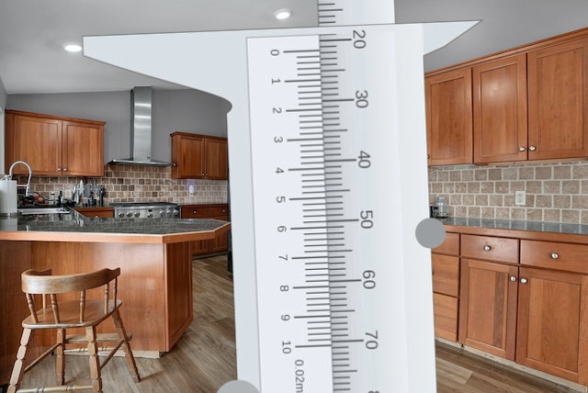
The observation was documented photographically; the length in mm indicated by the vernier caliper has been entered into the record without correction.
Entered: 21.6 mm
